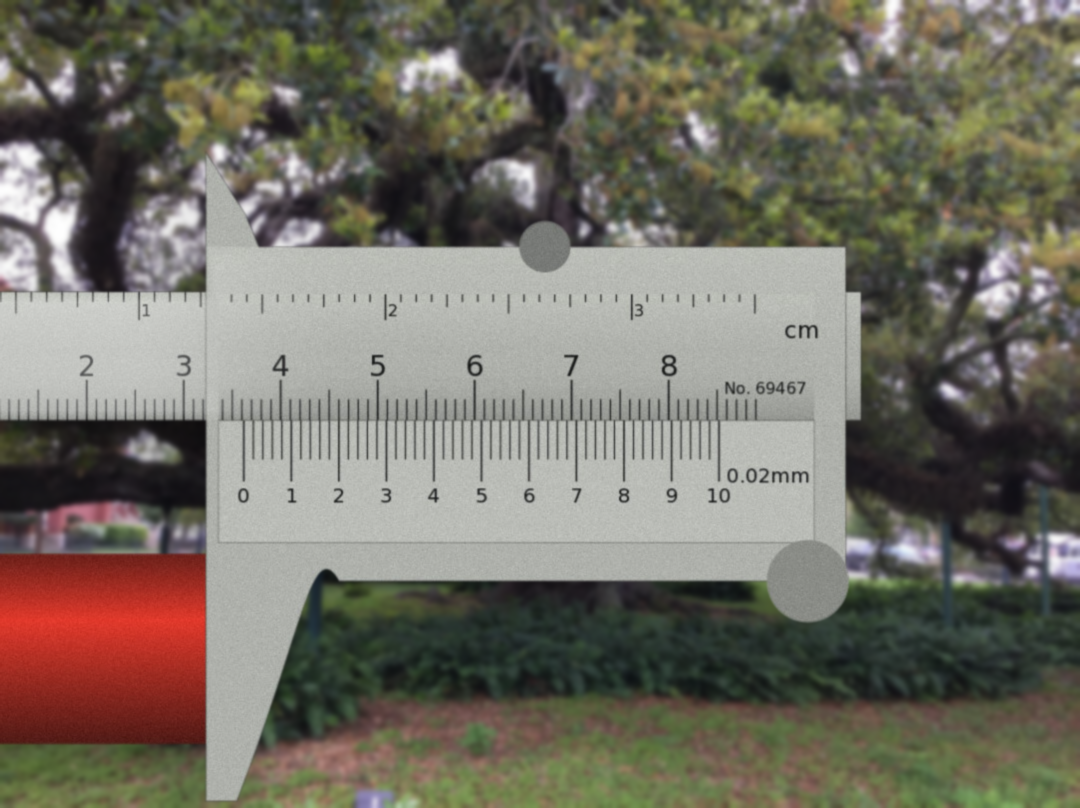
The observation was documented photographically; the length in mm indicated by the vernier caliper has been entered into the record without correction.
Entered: 36.2 mm
